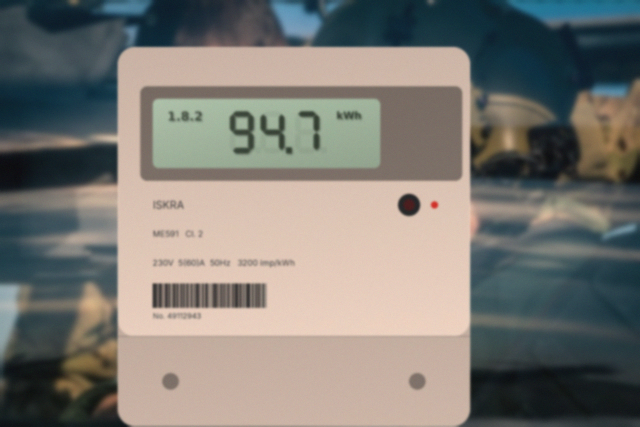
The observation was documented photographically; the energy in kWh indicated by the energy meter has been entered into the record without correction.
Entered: 94.7 kWh
